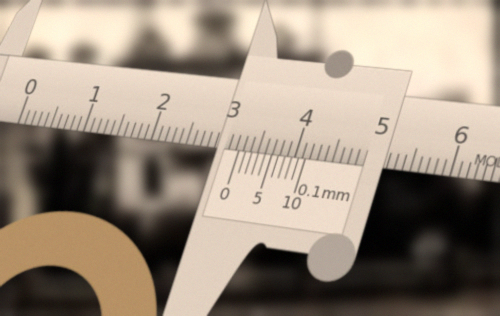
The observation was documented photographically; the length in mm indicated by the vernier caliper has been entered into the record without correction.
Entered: 32.4 mm
